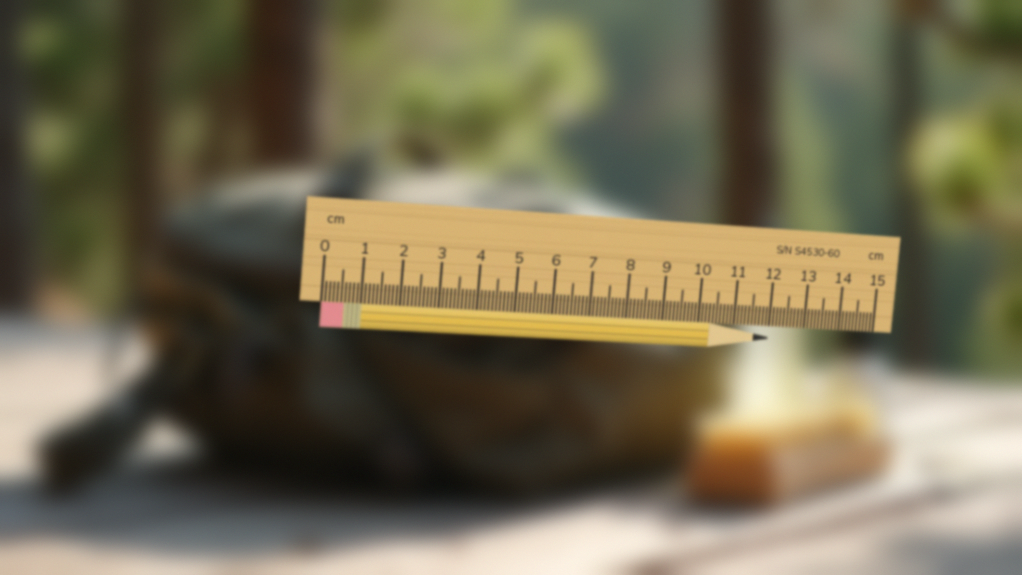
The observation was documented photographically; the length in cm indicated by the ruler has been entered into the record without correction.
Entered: 12 cm
